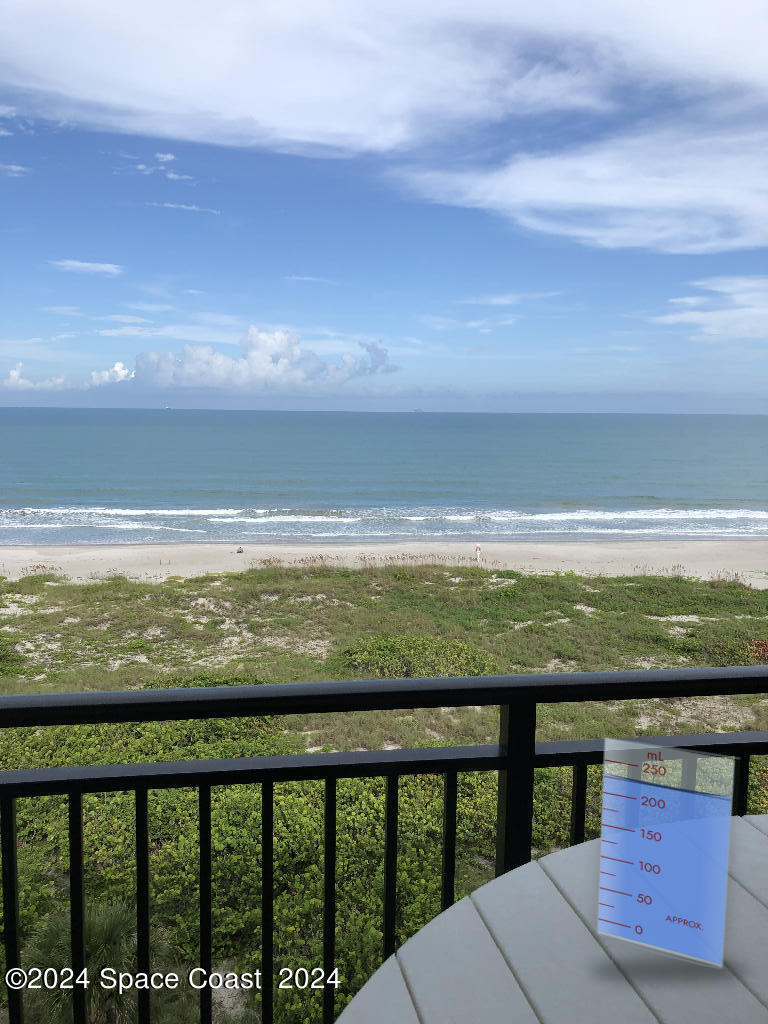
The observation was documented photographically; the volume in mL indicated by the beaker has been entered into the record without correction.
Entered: 225 mL
